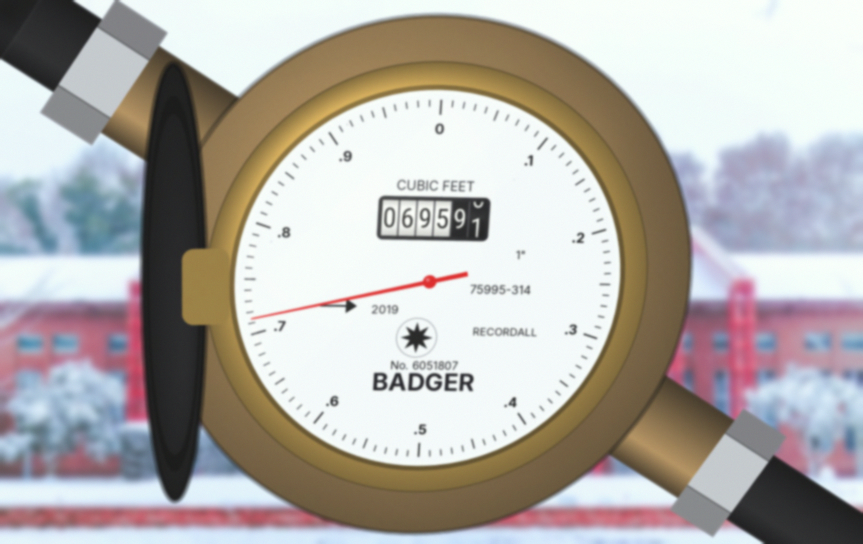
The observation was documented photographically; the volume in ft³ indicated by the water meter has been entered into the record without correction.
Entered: 69590.71 ft³
